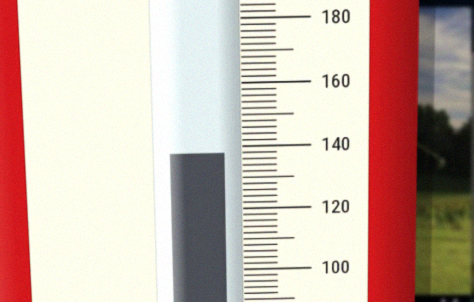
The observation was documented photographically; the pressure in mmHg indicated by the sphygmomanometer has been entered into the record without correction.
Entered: 138 mmHg
